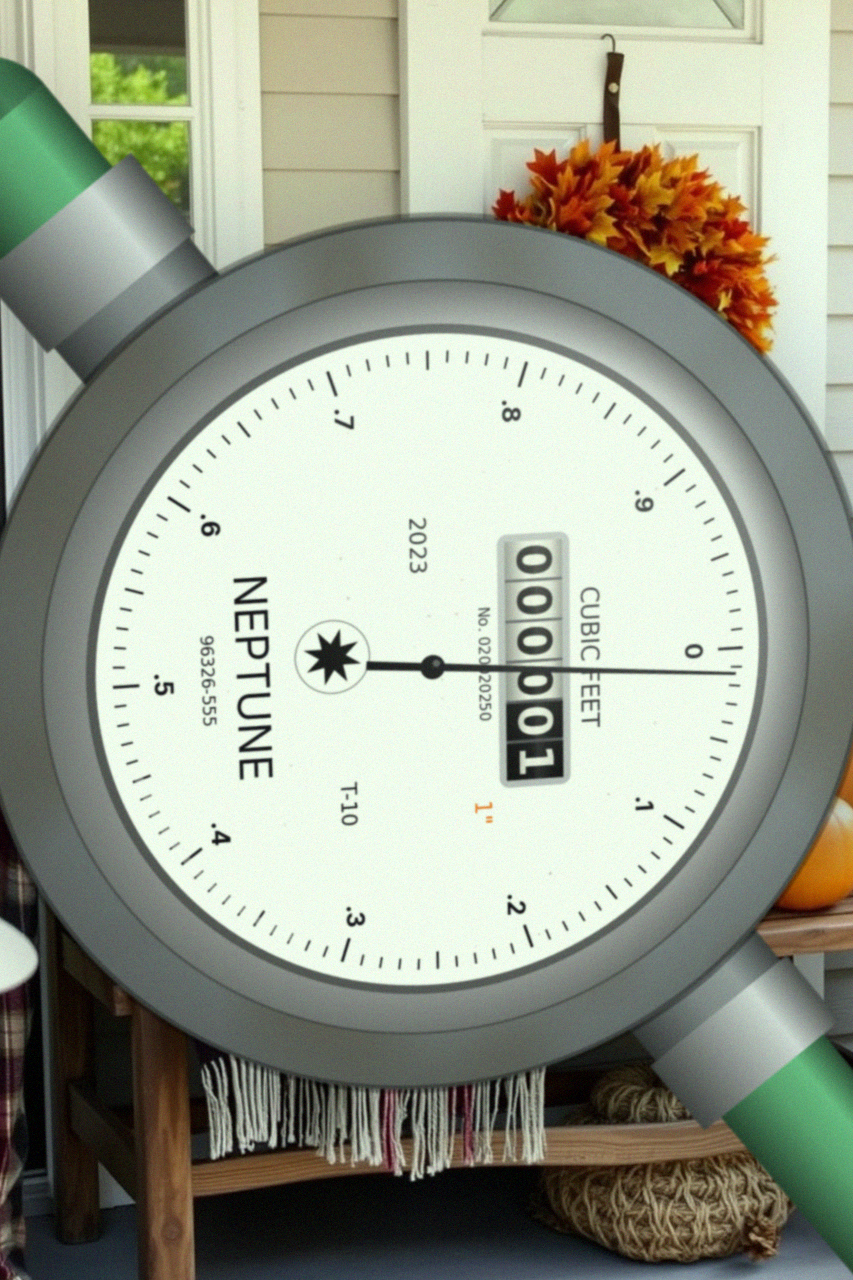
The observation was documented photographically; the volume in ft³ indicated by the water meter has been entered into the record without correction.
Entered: 1.01 ft³
